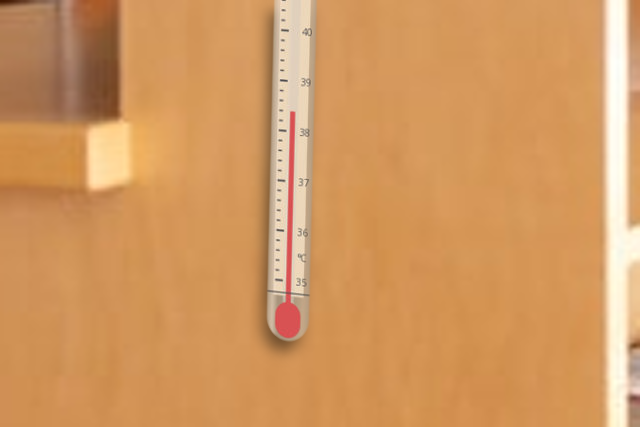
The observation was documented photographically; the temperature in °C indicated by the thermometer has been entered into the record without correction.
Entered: 38.4 °C
